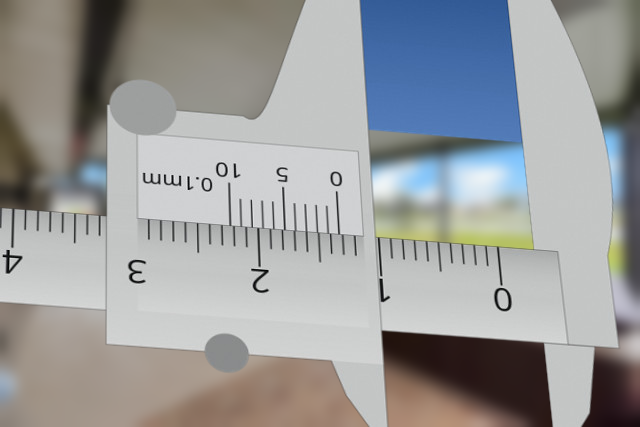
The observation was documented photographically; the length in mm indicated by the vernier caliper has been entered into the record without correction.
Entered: 13.3 mm
